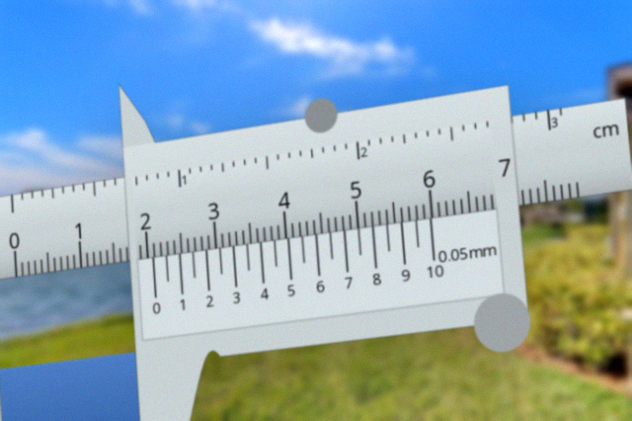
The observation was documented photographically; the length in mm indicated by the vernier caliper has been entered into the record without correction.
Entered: 20.8 mm
